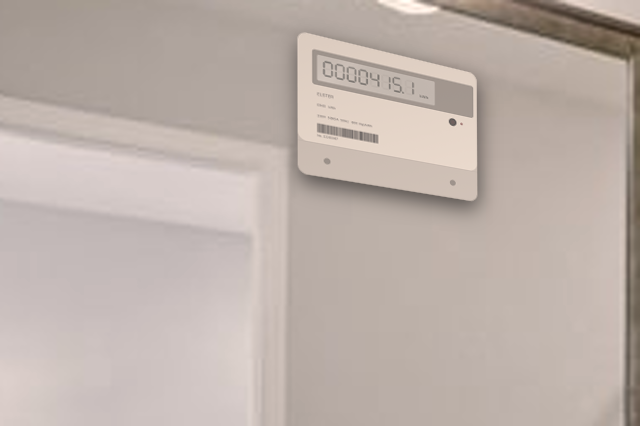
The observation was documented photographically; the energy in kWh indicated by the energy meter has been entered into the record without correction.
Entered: 415.1 kWh
